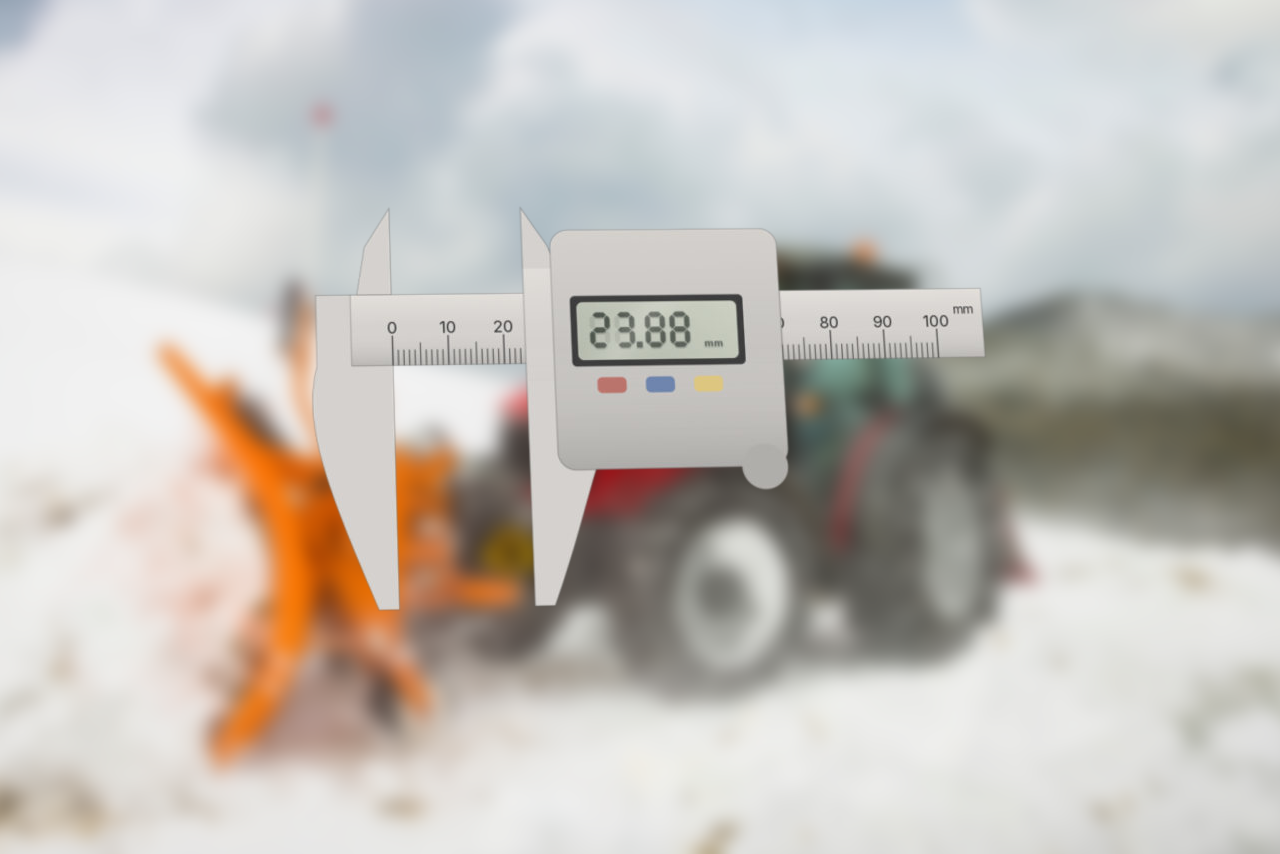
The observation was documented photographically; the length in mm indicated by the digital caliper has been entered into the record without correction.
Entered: 23.88 mm
